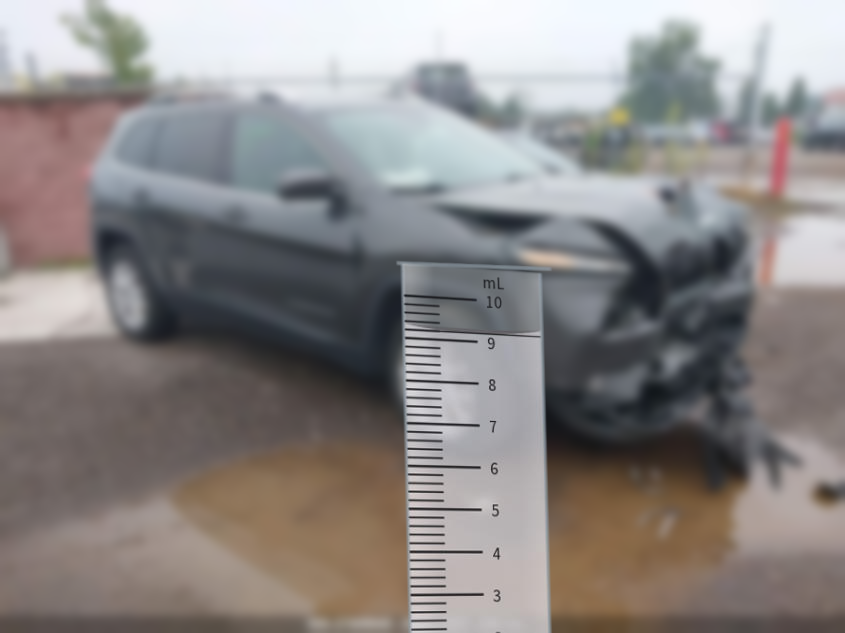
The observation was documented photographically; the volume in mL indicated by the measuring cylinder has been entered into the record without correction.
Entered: 9.2 mL
